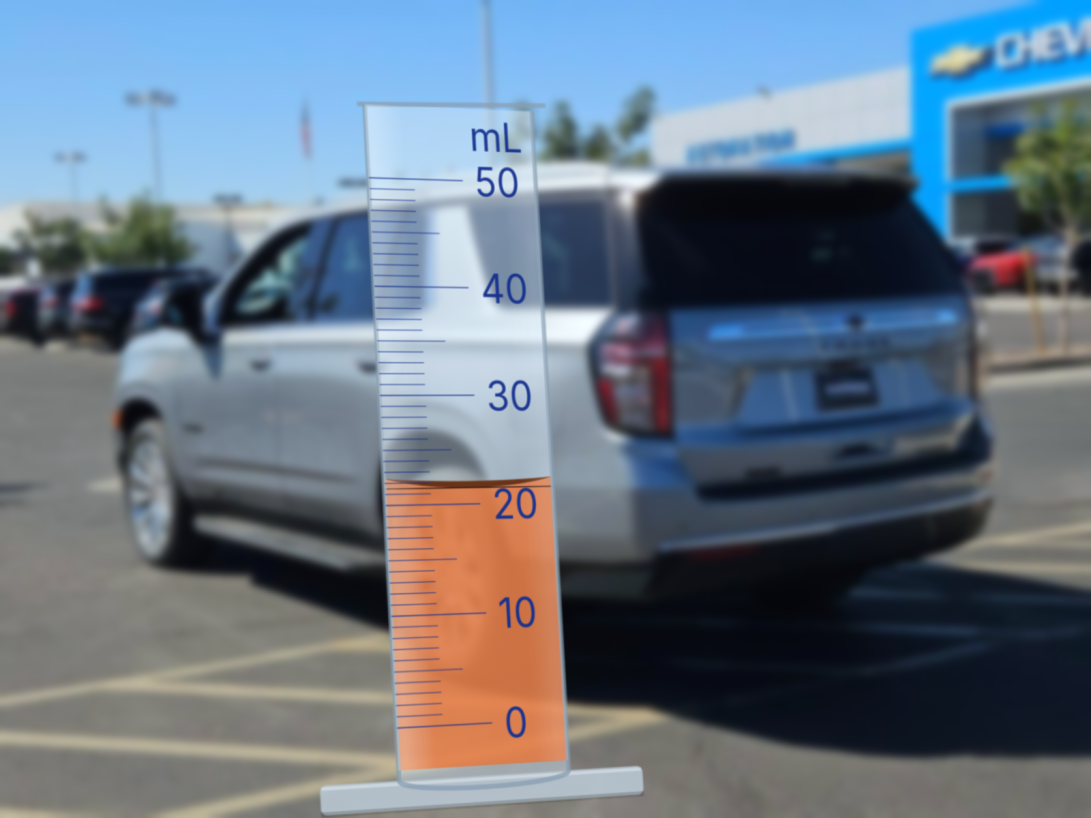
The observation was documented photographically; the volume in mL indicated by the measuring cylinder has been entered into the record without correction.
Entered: 21.5 mL
